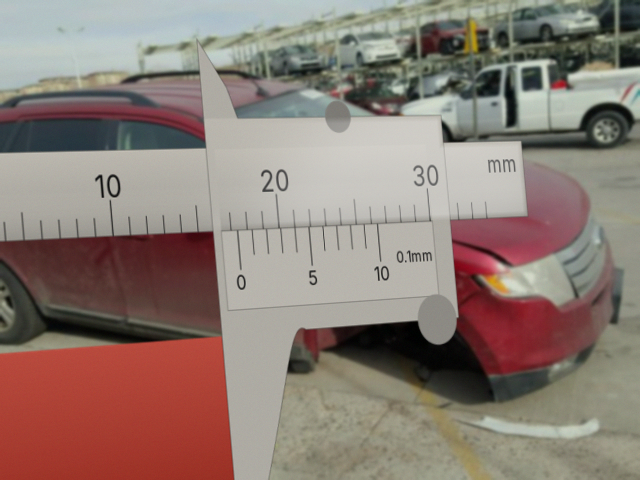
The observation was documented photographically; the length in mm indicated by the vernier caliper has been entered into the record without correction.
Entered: 17.4 mm
